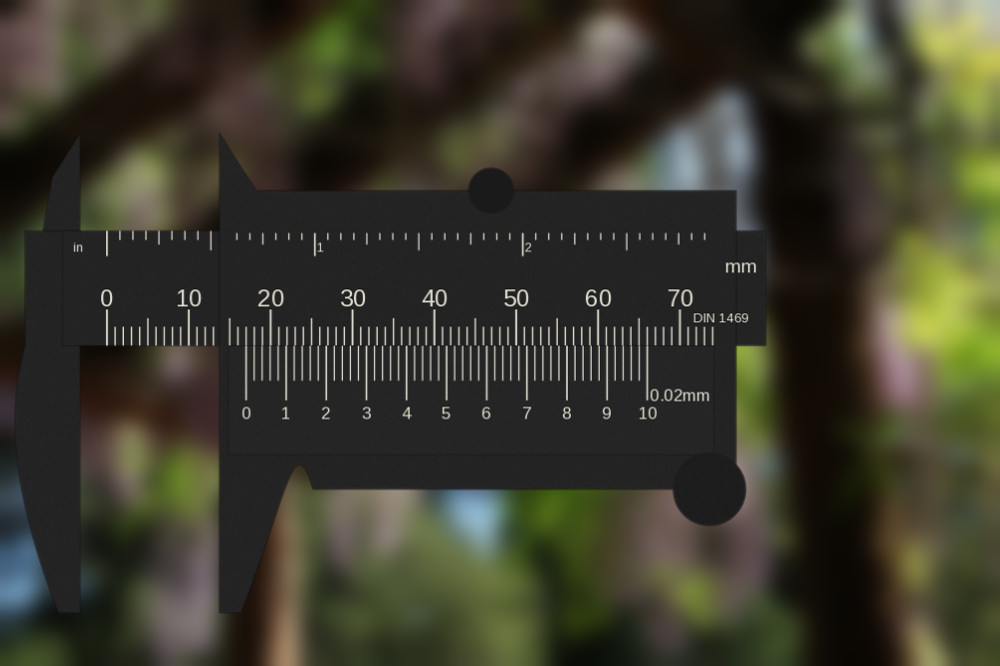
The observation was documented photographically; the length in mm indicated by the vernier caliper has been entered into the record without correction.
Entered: 17.0 mm
